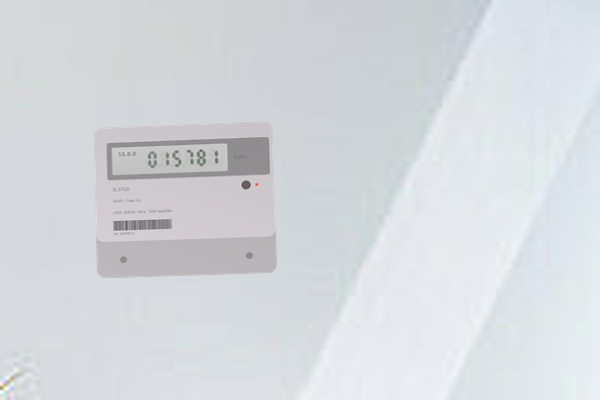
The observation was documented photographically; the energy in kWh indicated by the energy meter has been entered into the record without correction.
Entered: 15781 kWh
